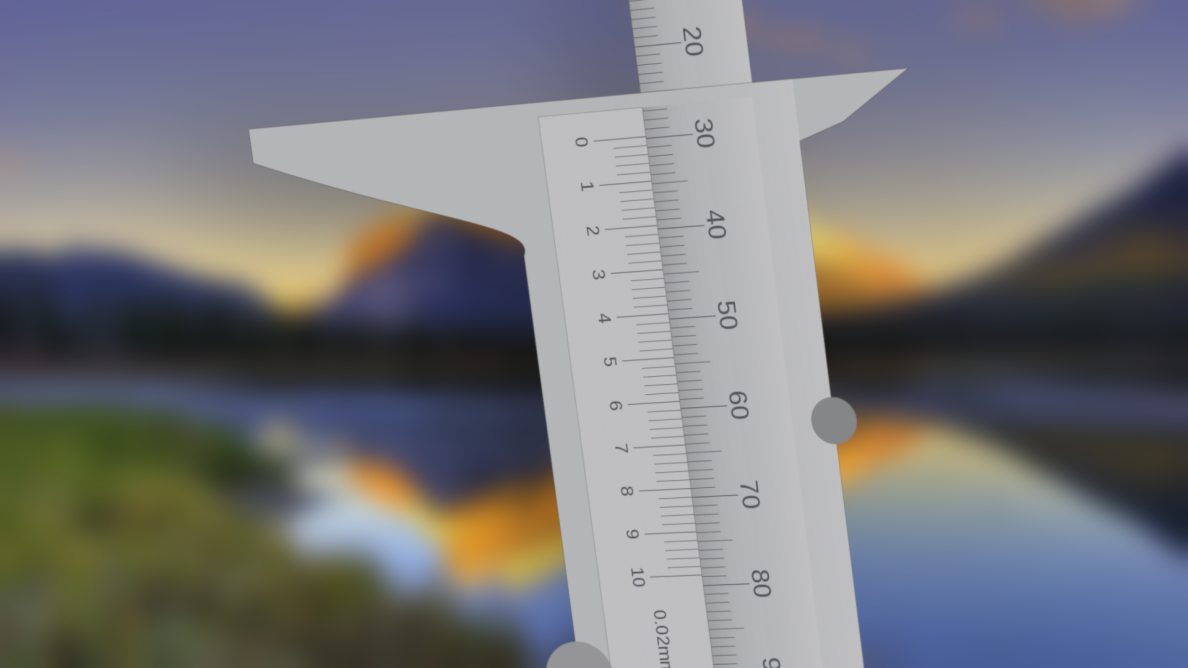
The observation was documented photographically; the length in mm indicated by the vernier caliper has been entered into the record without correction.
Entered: 29.8 mm
